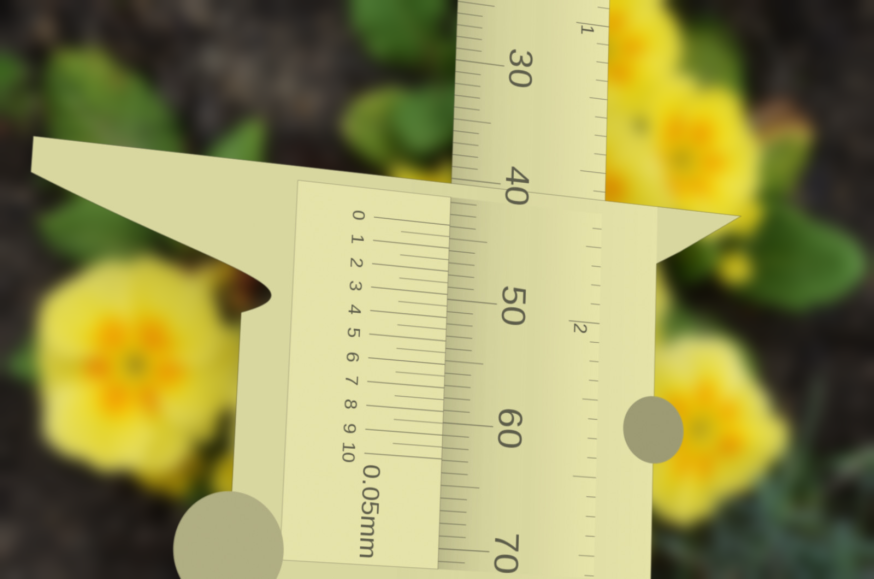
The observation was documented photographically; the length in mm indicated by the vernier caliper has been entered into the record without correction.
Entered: 43.9 mm
